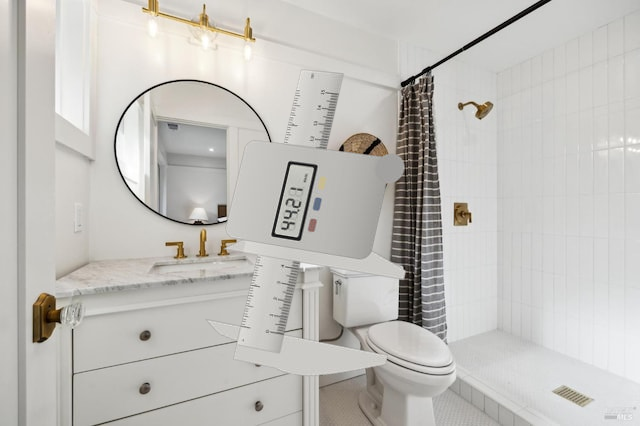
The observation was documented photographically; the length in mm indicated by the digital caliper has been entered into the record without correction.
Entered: 44.21 mm
